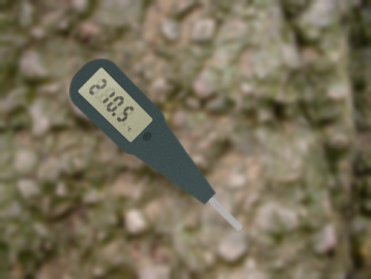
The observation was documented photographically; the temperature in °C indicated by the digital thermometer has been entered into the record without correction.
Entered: 210.5 °C
